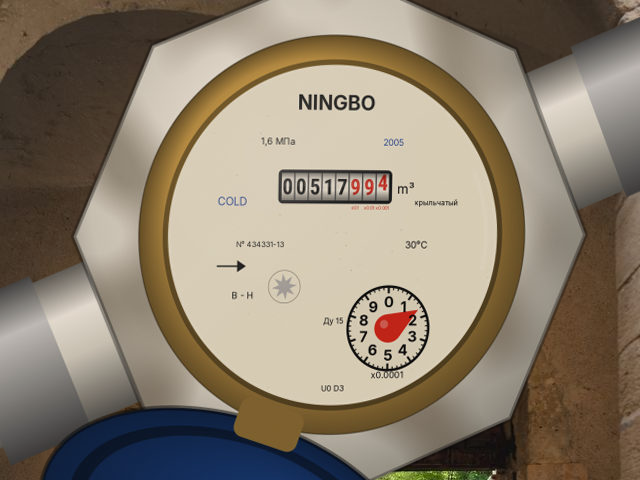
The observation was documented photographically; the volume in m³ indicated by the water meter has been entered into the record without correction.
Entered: 517.9941 m³
